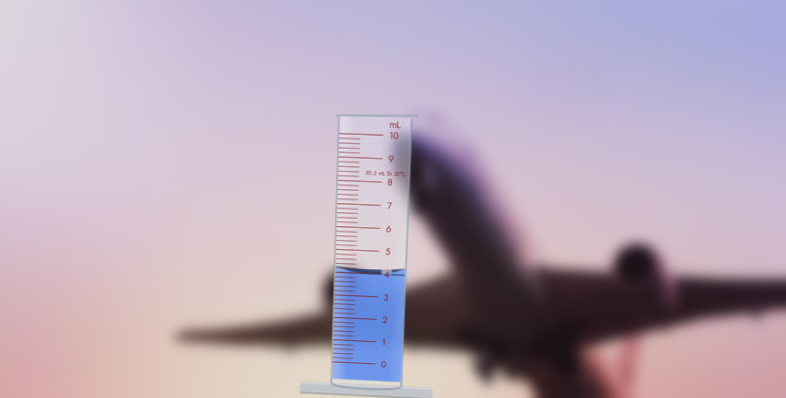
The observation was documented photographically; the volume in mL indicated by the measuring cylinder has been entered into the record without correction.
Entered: 4 mL
